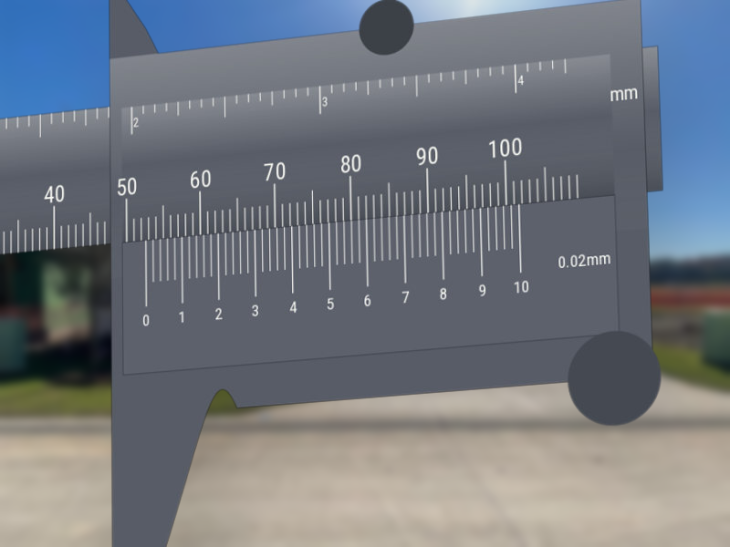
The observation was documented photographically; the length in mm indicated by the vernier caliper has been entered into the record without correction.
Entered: 52.6 mm
